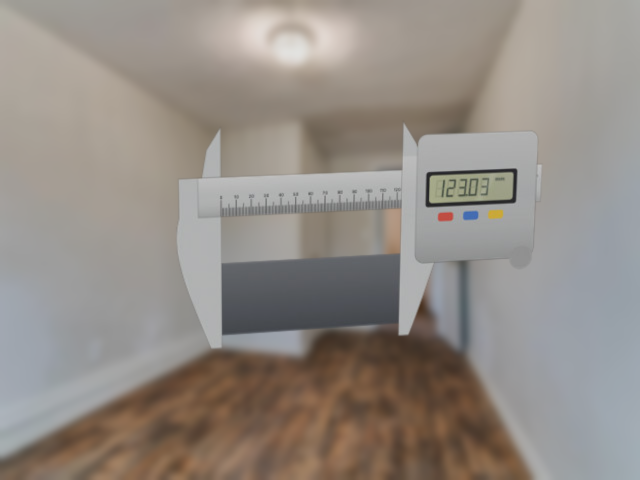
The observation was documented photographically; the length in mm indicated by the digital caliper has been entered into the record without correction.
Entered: 123.03 mm
